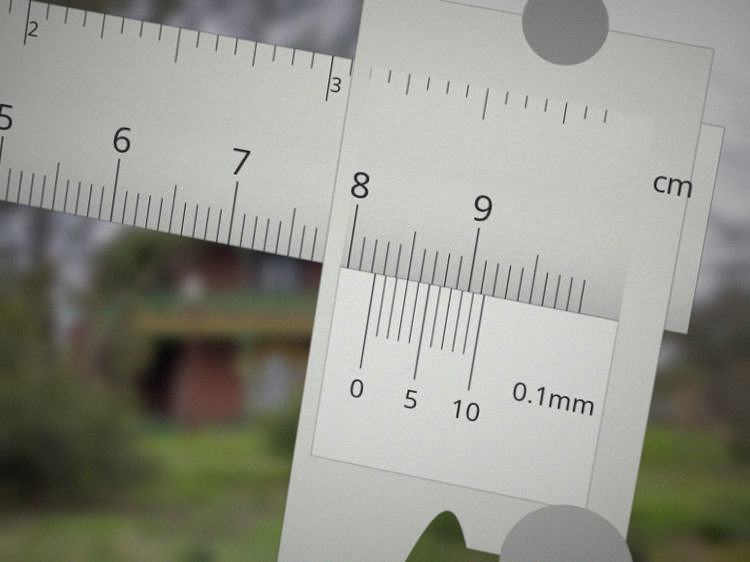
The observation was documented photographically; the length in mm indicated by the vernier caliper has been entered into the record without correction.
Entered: 82.3 mm
